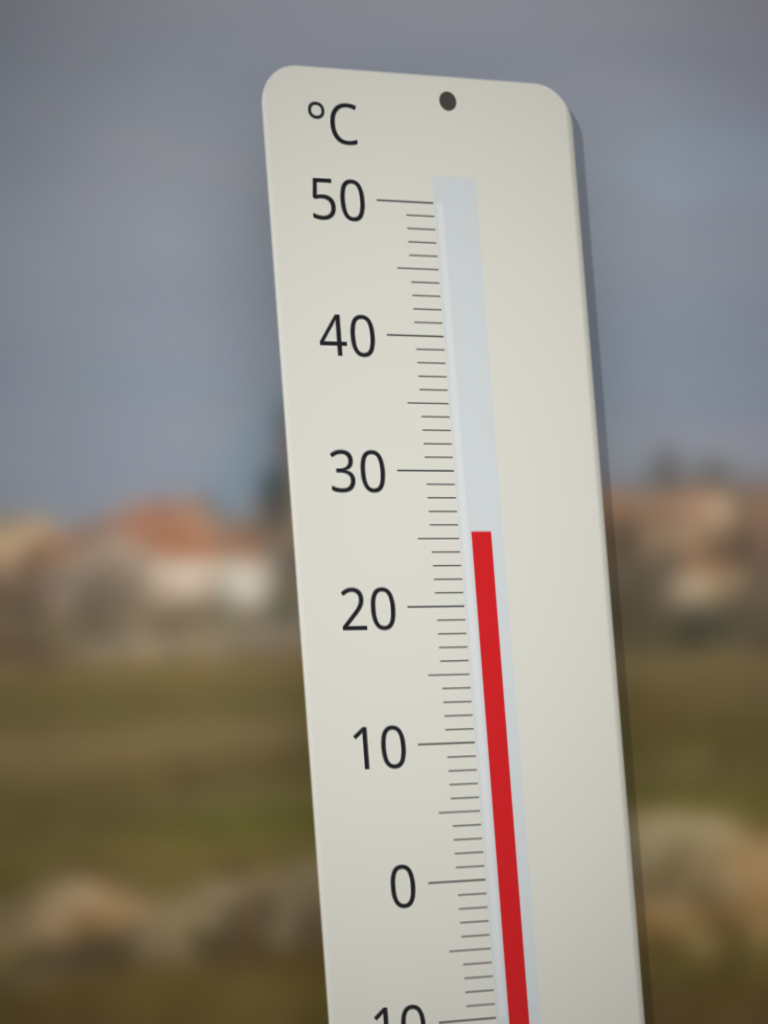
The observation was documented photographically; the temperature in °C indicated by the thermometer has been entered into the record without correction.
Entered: 25.5 °C
